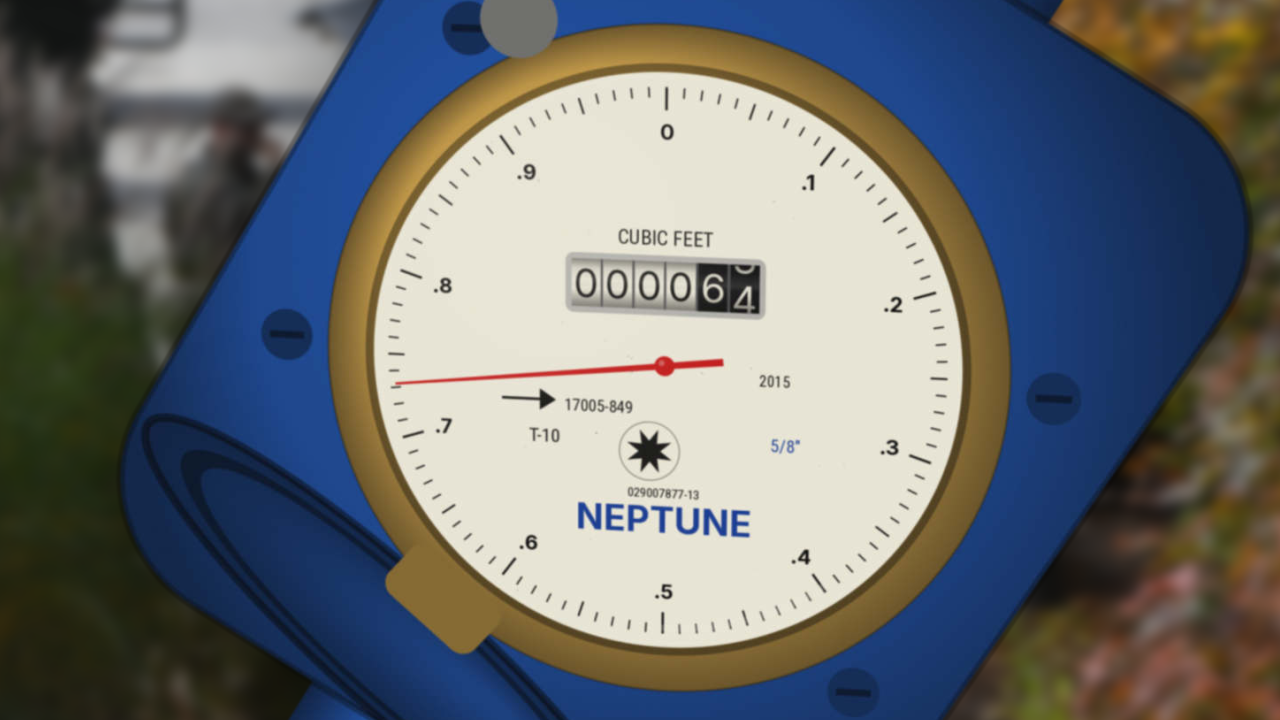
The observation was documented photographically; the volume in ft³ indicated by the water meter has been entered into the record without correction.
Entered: 63.73 ft³
